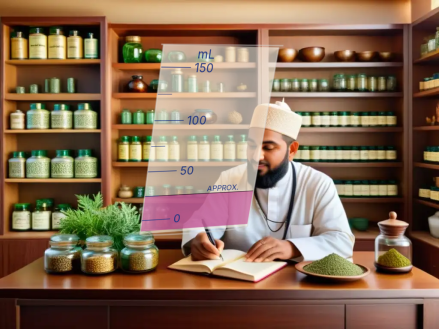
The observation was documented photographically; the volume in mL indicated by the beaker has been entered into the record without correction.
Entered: 25 mL
